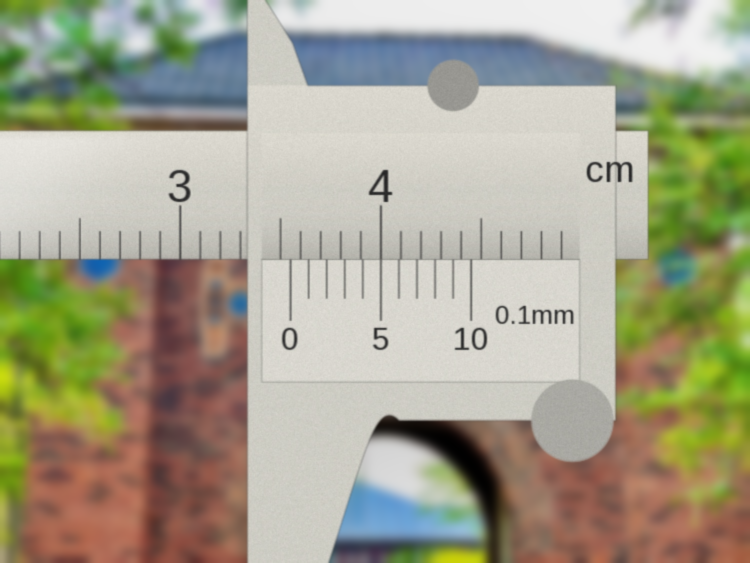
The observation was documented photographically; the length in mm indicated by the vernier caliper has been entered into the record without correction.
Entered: 35.5 mm
